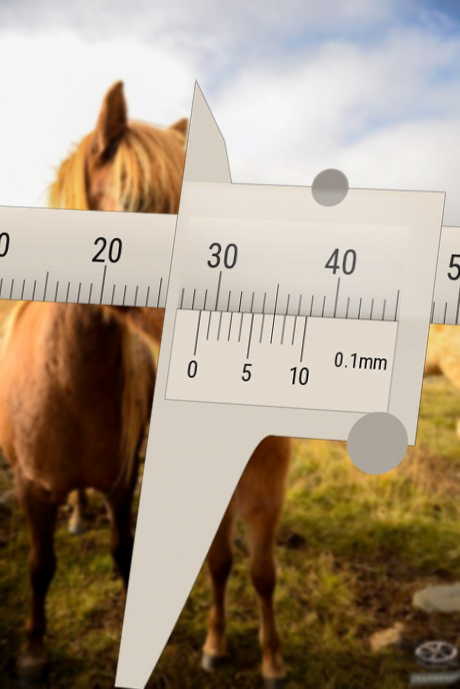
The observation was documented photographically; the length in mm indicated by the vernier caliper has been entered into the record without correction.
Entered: 28.7 mm
